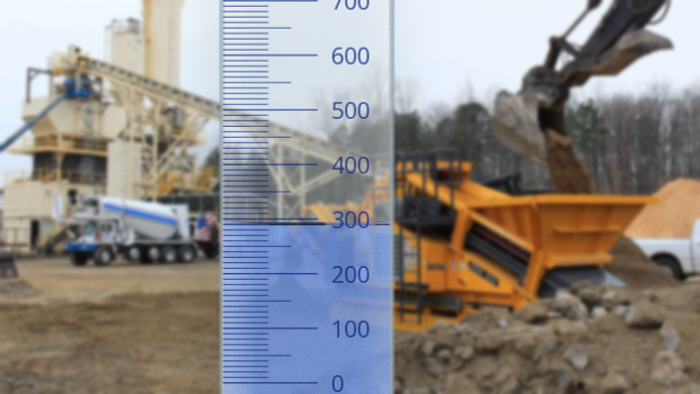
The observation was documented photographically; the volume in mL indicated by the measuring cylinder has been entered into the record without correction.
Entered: 290 mL
